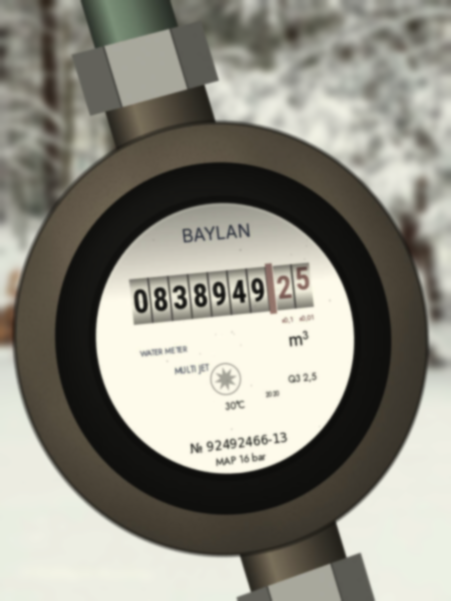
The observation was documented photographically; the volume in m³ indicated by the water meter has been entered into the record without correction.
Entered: 838949.25 m³
